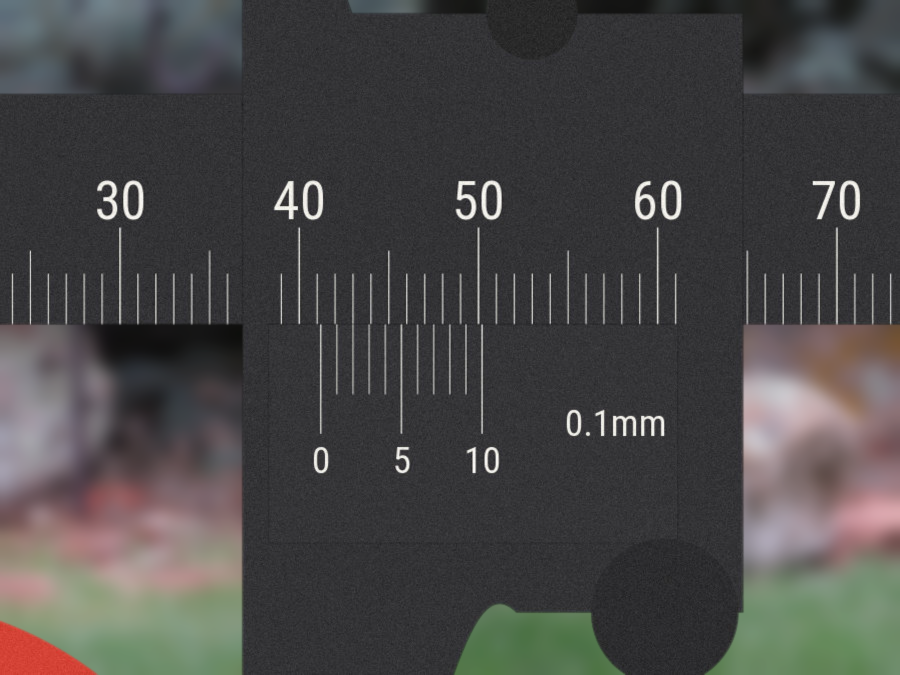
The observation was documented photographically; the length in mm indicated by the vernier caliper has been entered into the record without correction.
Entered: 41.2 mm
